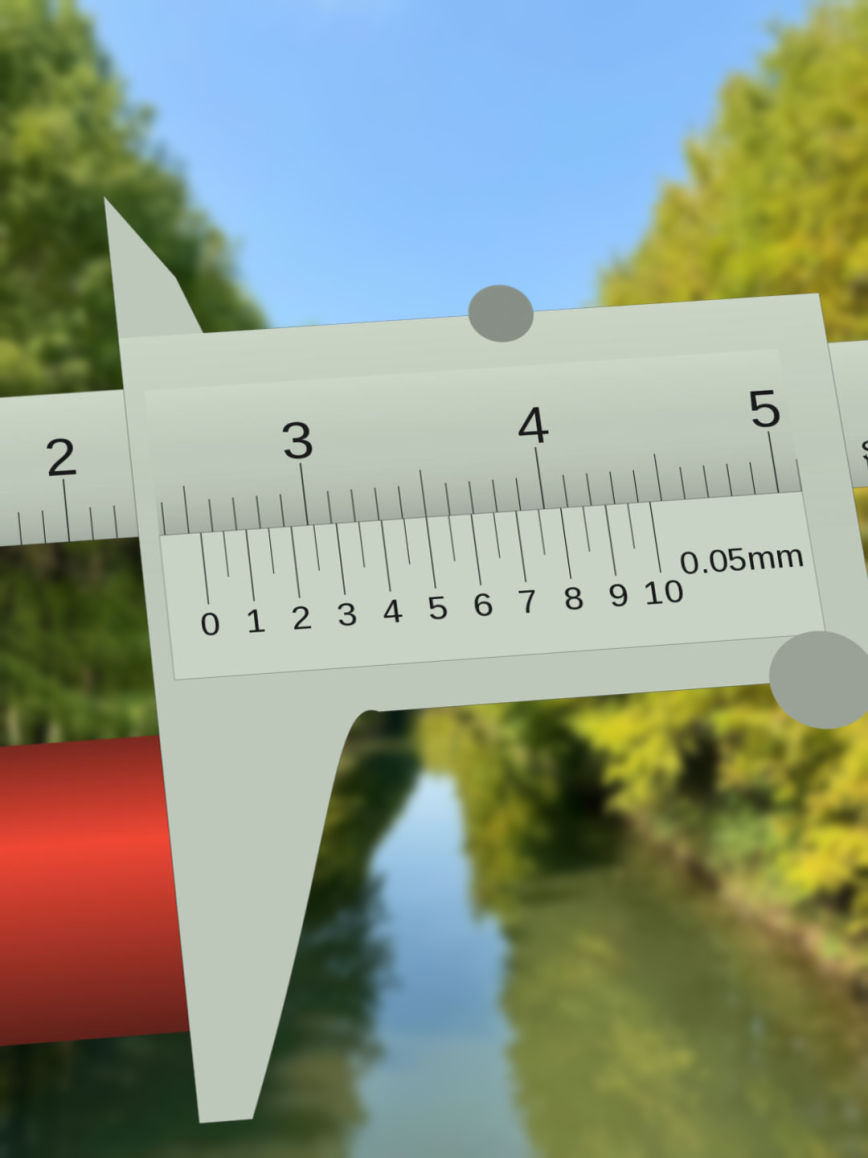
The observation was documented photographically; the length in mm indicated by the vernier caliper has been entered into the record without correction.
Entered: 25.50 mm
